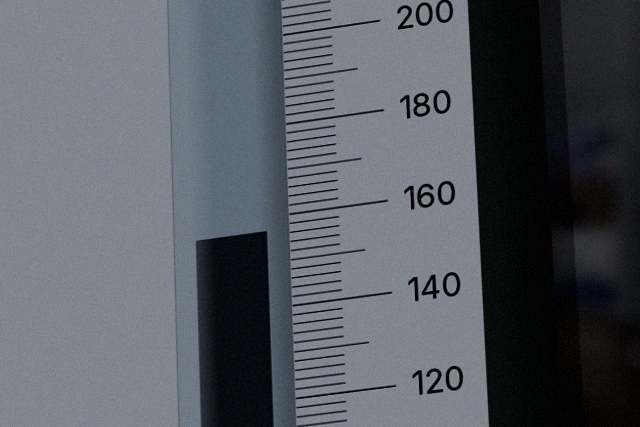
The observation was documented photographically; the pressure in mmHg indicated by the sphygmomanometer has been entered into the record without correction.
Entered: 157 mmHg
